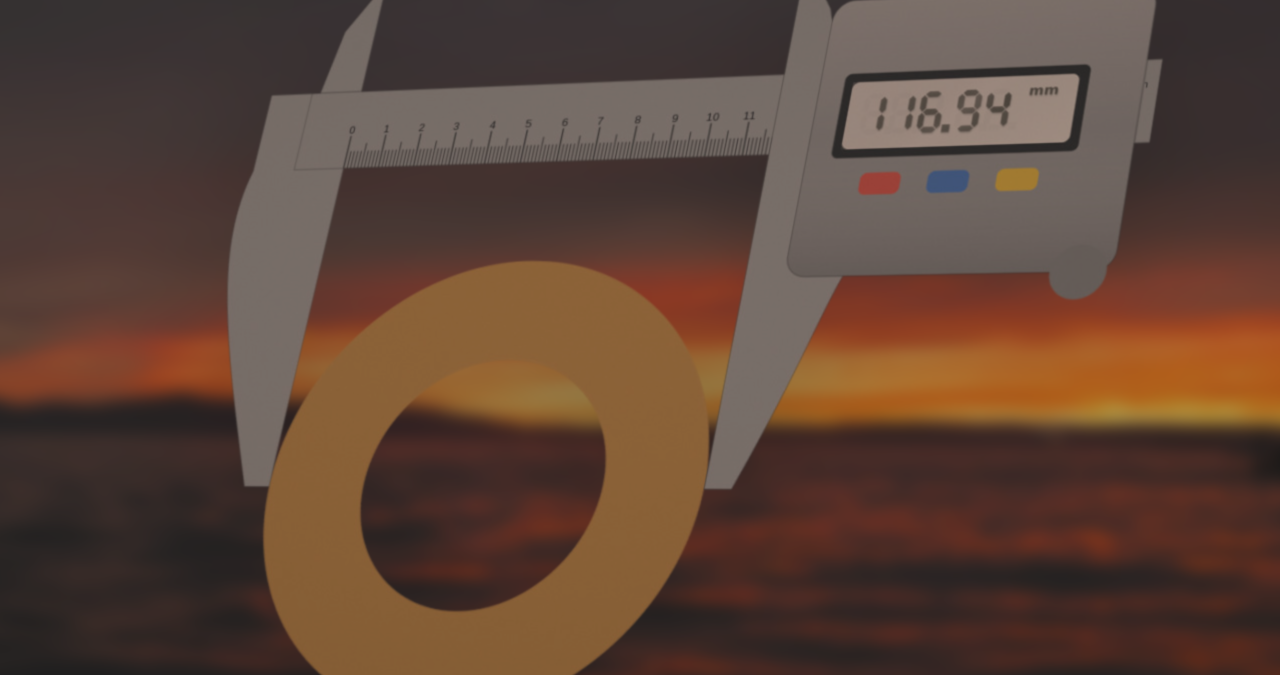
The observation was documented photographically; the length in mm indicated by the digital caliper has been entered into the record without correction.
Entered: 116.94 mm
